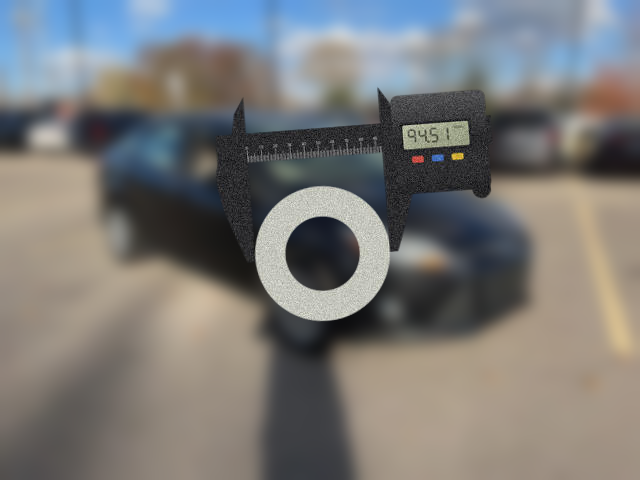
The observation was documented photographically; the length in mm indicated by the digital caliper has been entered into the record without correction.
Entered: 94.51 mm
